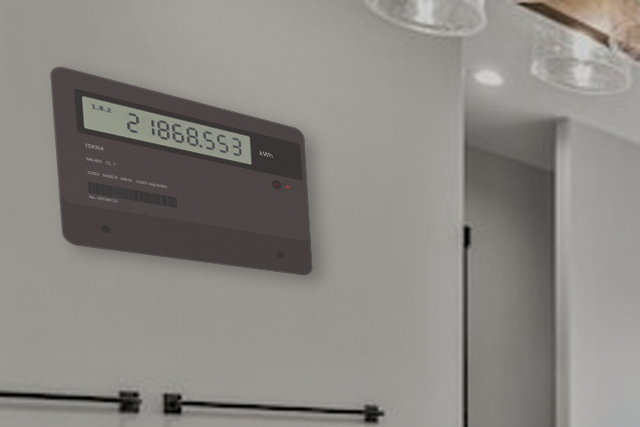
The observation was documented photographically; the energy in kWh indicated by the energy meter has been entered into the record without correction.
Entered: 21868.553 kWh
